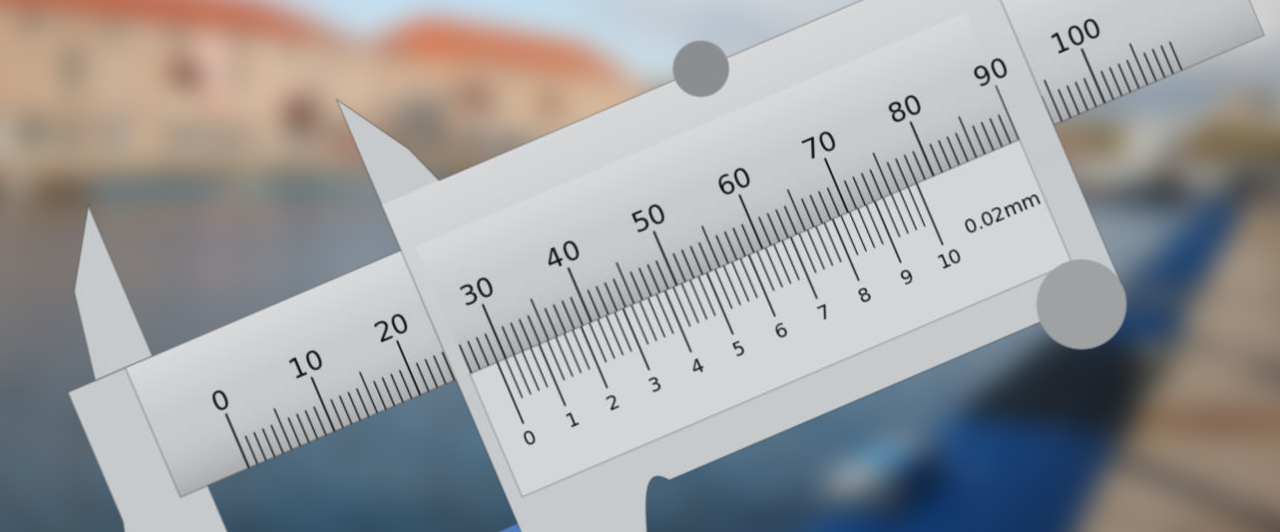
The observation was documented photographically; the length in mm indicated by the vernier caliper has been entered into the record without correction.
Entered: 29.0 mm
